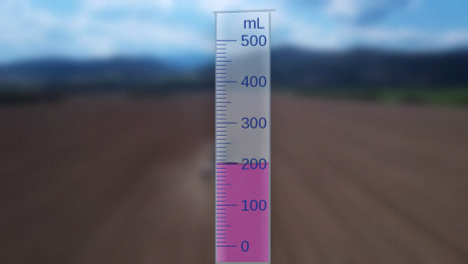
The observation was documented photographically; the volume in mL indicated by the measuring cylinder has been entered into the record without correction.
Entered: 200 mL
